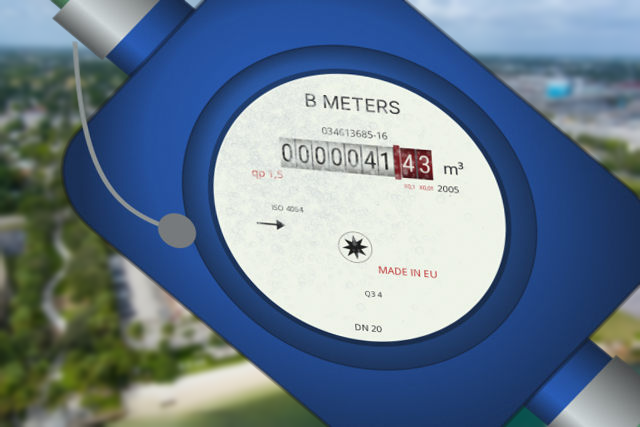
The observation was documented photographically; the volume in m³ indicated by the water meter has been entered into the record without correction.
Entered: 41.43 m³
